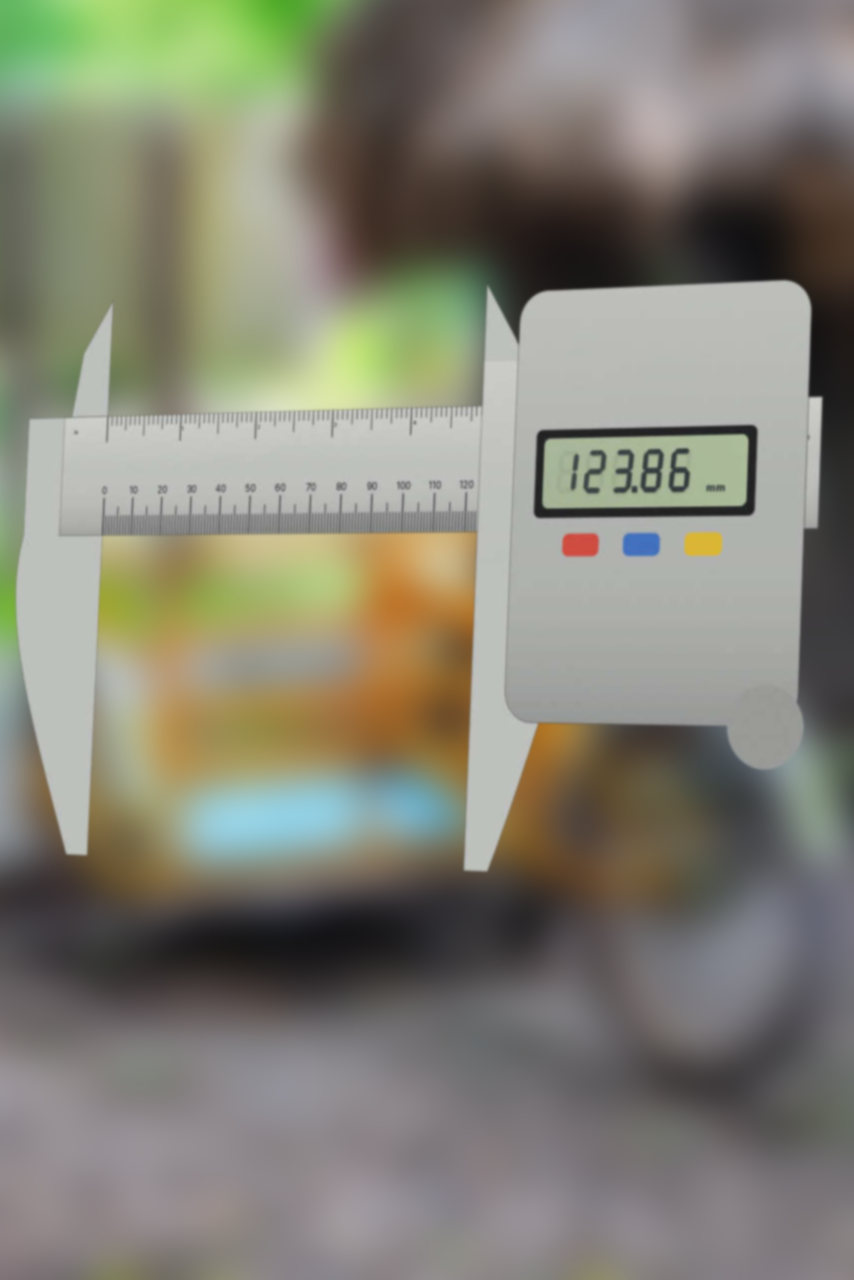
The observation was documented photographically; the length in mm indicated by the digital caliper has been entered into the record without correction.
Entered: 123.86 mm
